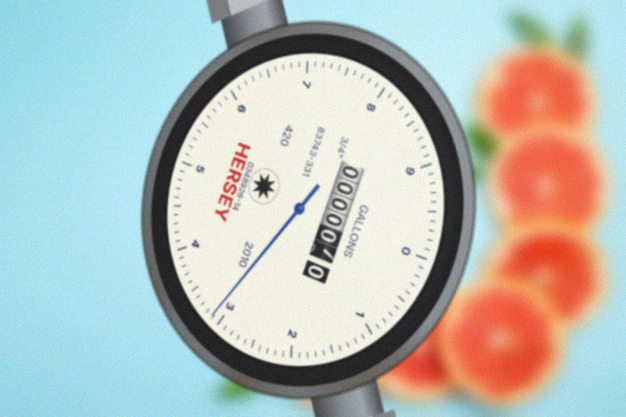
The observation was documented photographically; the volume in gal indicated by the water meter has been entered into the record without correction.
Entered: 73.1 gal
